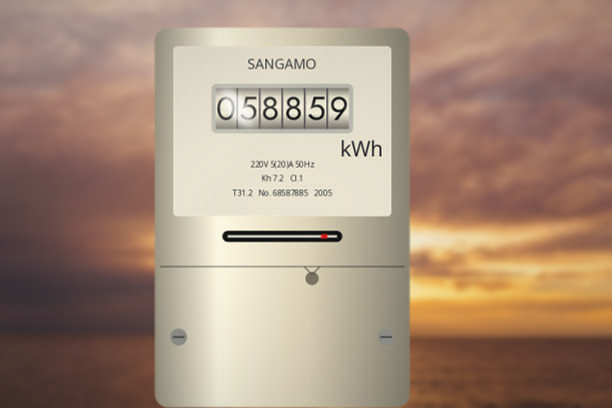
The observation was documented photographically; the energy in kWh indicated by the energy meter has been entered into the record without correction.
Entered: 58859 kWh
